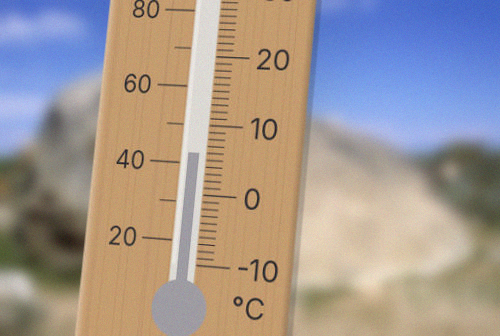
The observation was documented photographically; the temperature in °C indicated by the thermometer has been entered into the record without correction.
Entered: 6 °C
